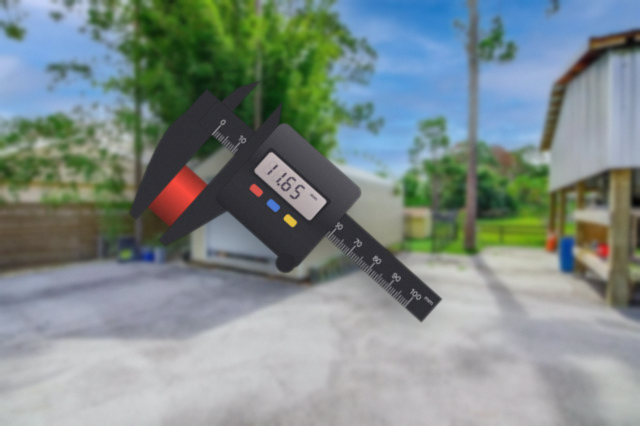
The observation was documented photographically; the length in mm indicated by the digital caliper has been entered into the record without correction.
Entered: 11.65 mm
